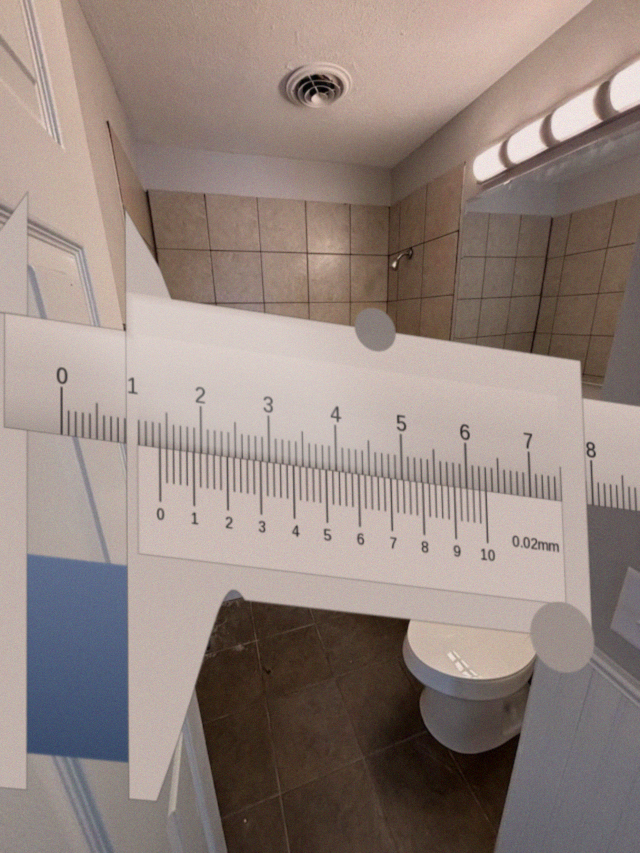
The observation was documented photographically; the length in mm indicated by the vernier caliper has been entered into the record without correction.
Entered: 14.0 mm
